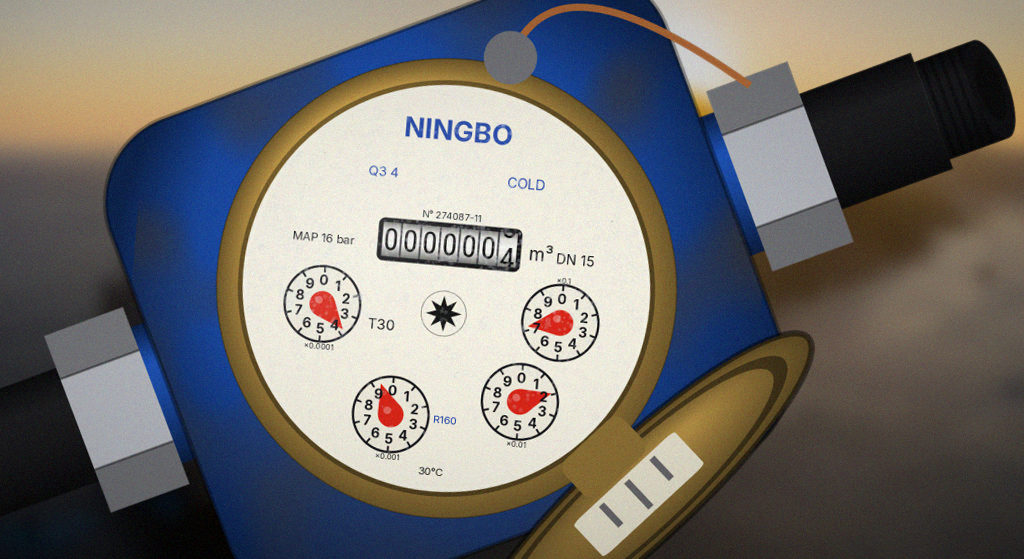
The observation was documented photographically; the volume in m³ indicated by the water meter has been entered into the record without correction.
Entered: 3.7193 m³
